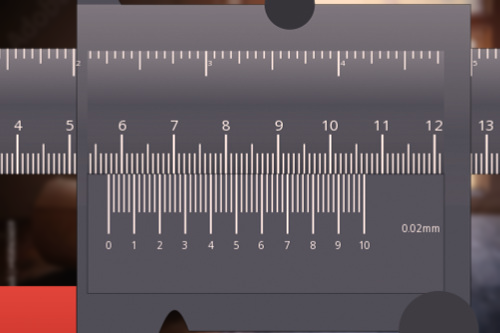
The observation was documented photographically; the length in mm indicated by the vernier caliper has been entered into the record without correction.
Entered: 57.5 mm
